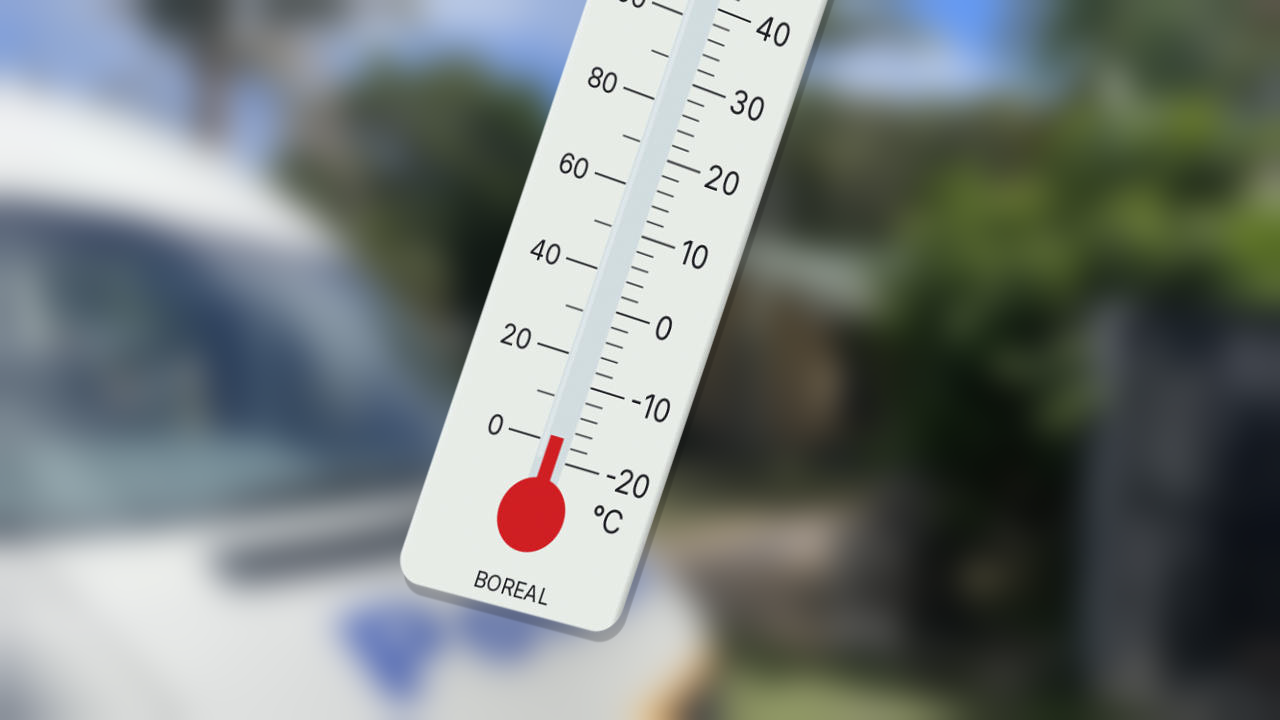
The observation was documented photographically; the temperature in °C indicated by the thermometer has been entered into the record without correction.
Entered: -17 °C
